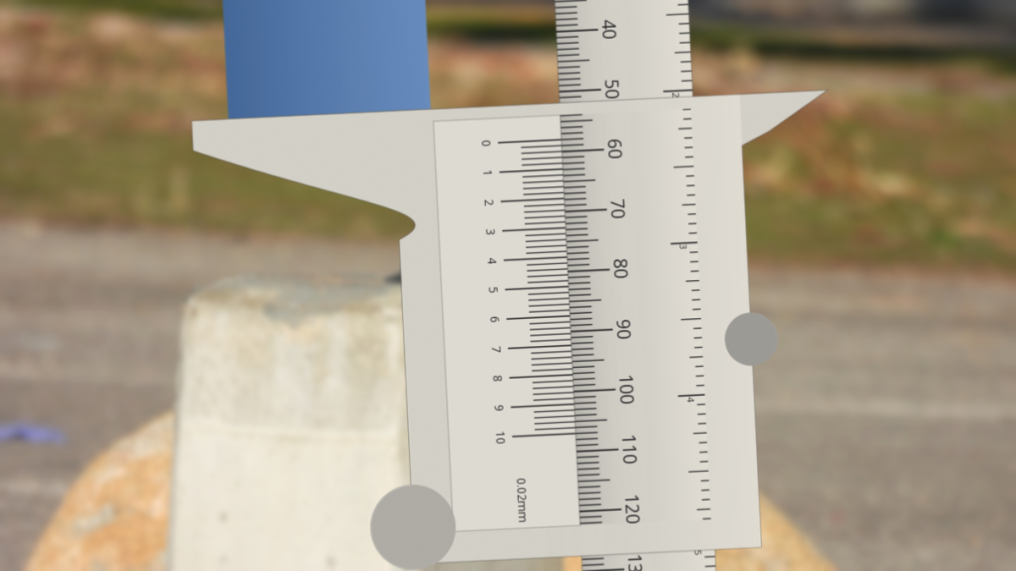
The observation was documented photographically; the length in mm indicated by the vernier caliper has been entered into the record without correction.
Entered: 58.0 mm
